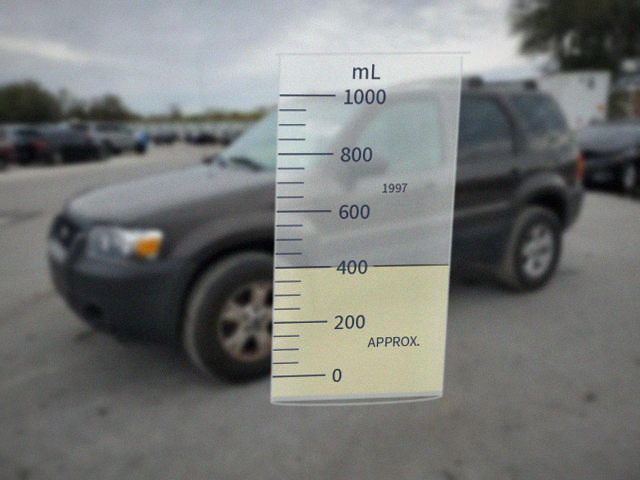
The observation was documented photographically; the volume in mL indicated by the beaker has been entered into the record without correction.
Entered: 400 mL
